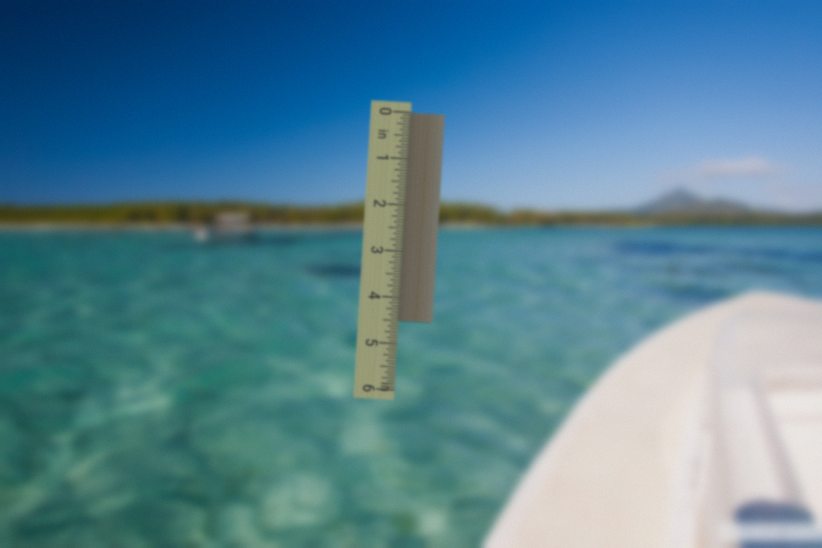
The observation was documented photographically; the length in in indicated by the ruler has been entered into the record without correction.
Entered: 4.5 in
